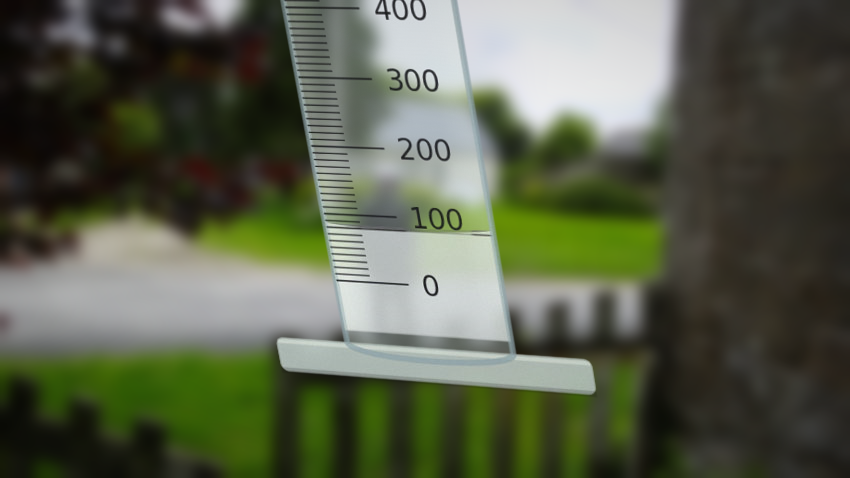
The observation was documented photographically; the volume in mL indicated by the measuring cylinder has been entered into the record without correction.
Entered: 80 mL
